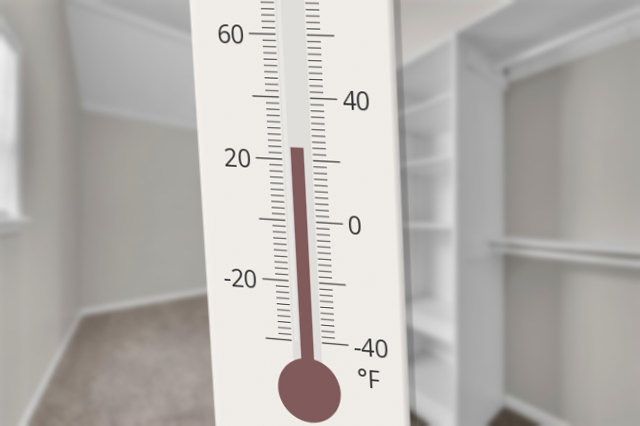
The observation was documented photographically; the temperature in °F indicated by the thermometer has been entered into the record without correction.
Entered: 24 °F
